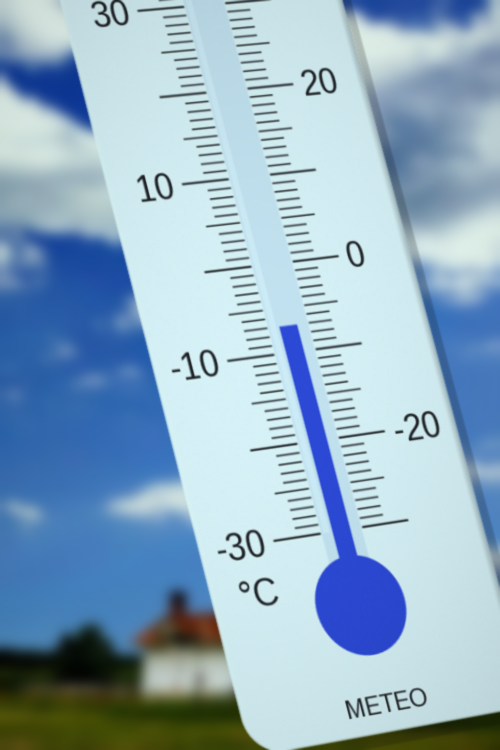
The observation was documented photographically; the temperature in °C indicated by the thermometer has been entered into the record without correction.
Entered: -7 °C
